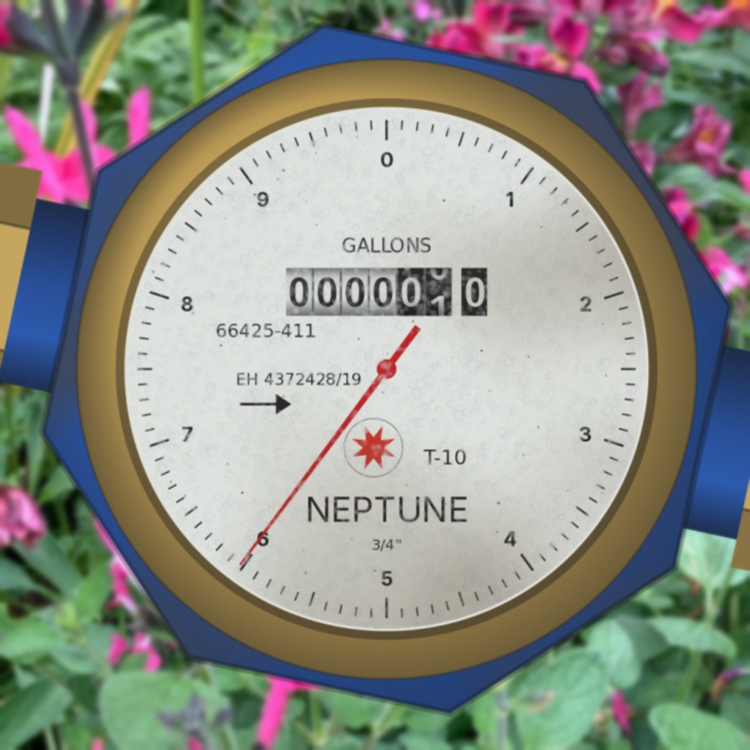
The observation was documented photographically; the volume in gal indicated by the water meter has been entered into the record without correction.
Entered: 6.0 gal
